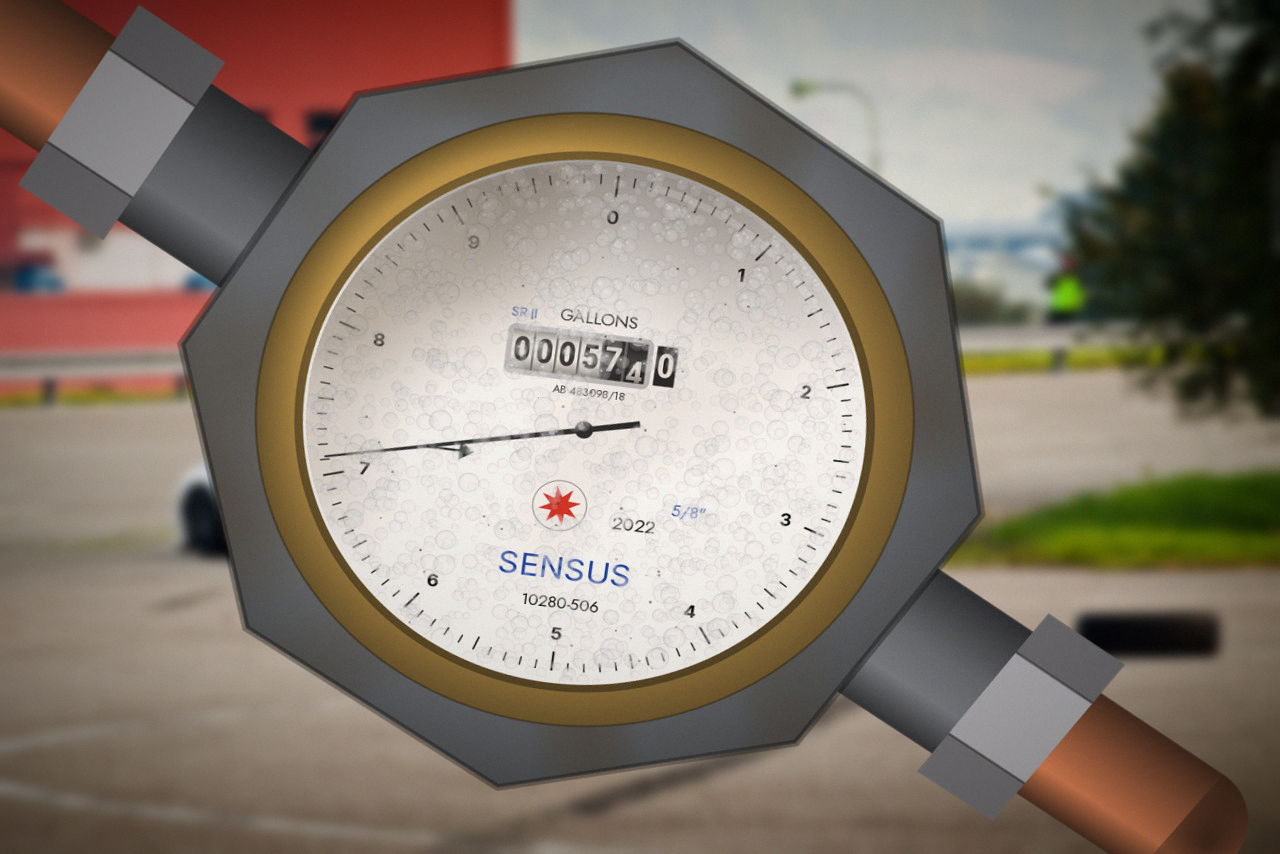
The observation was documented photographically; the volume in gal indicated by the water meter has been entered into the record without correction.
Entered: 5737.1 gal
